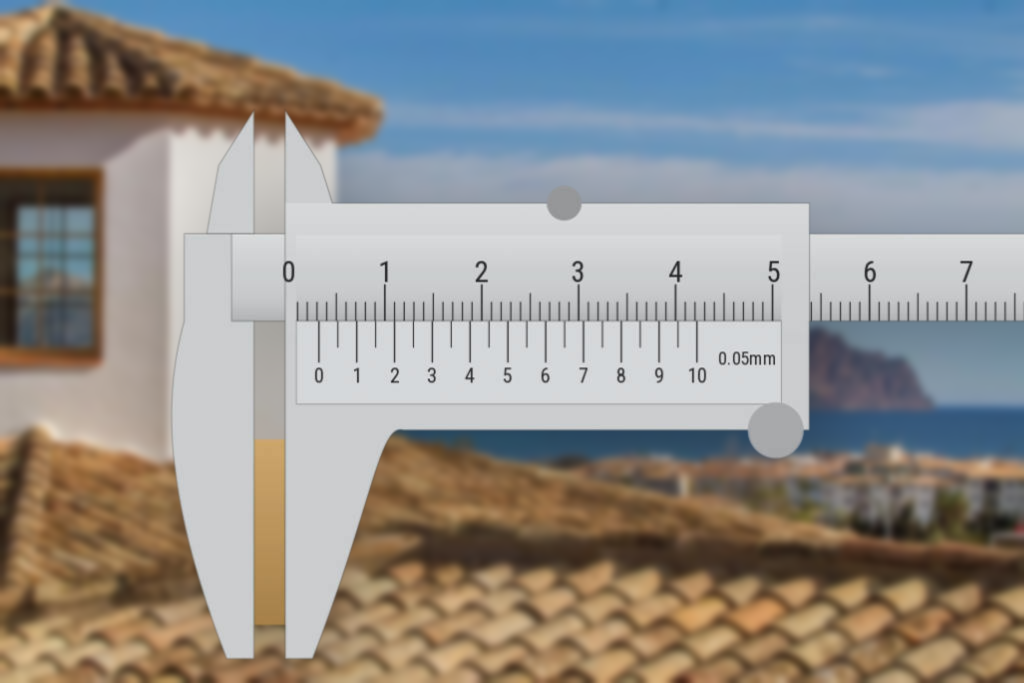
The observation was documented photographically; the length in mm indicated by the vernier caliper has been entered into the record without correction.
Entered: 3.2 mm
